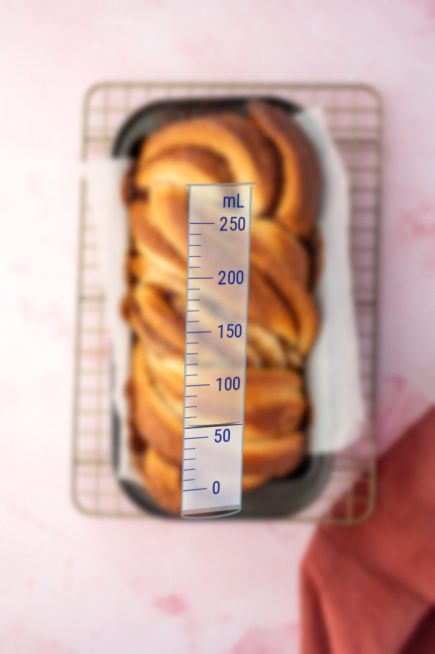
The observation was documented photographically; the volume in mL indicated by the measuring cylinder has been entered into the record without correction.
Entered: 60 mL
